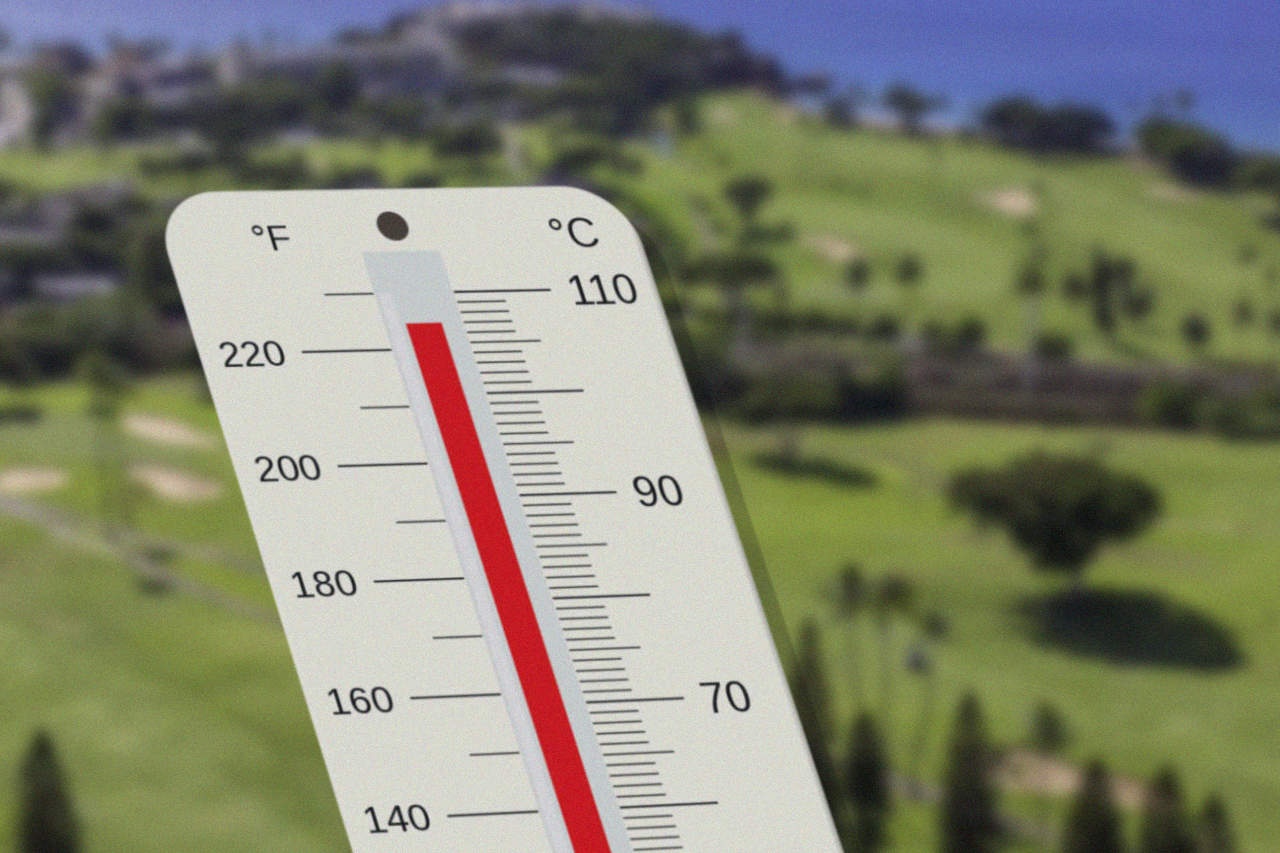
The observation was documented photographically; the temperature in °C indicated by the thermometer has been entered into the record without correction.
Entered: 107 °C
